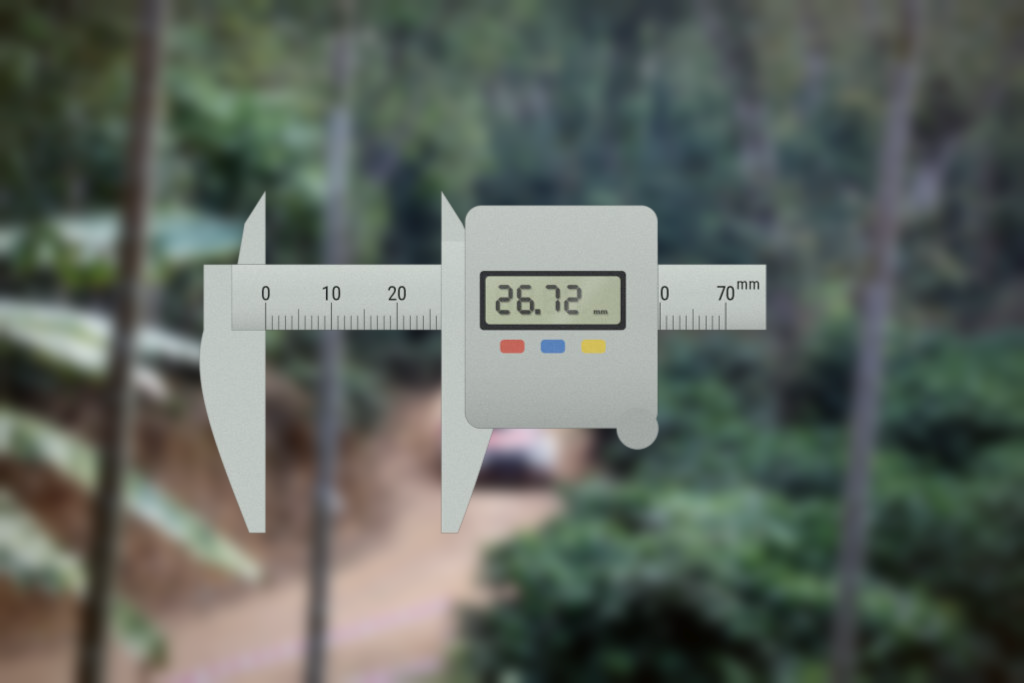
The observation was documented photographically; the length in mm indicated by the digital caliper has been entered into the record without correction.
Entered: 26.72 mm
